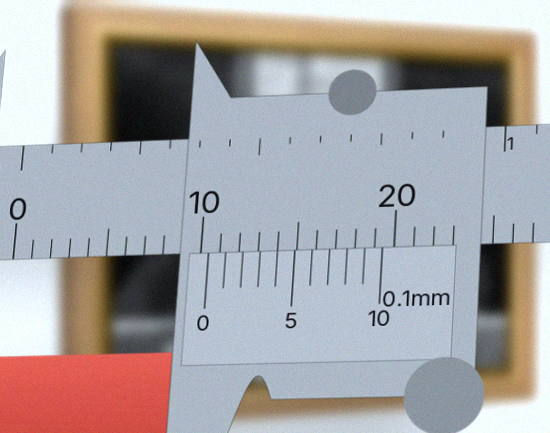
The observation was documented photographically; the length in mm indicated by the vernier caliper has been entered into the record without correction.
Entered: 10.4 mm
